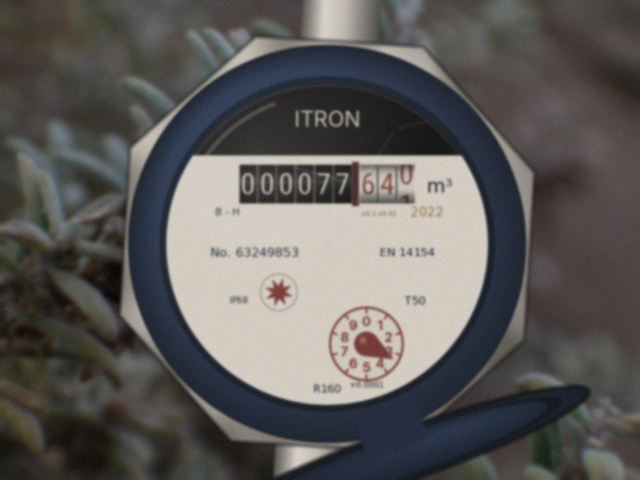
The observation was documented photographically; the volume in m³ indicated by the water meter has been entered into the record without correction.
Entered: 77.6403 m³
